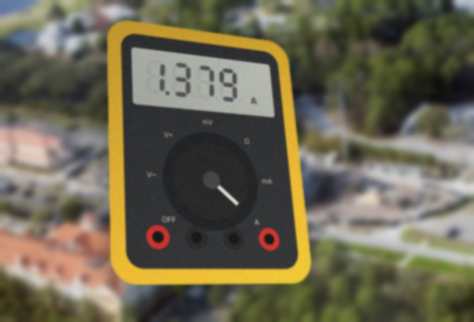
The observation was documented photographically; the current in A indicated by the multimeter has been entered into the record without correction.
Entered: 1.379 A
